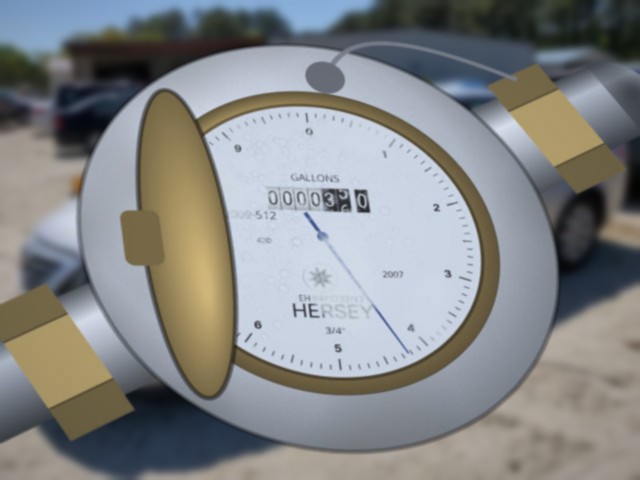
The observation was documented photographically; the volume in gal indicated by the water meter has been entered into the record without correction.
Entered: 354.2 gal
